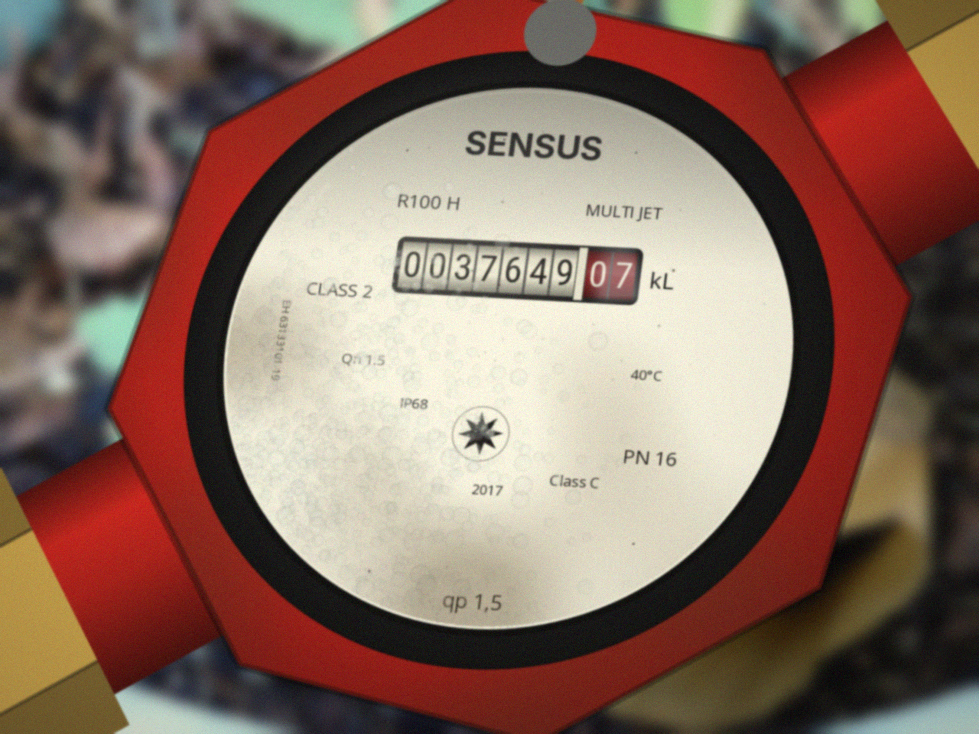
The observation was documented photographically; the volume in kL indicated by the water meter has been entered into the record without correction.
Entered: 37649.07 kL
